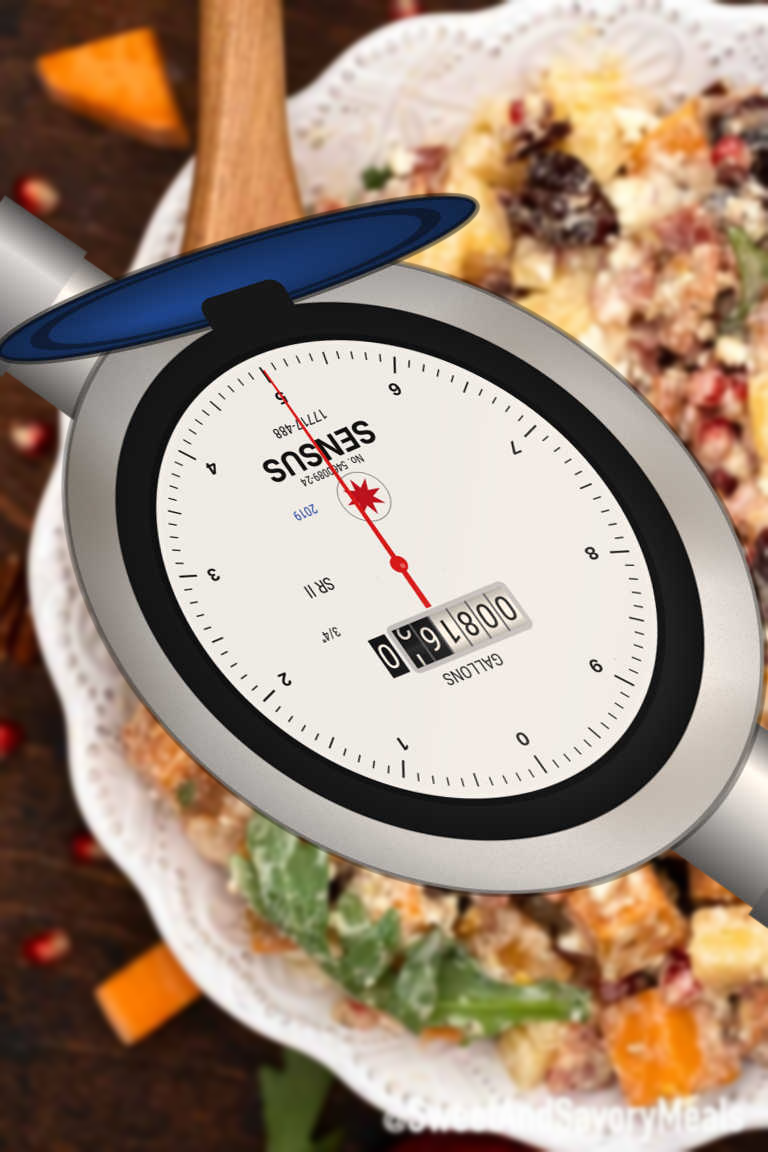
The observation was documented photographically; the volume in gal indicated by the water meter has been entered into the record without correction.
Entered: 81615.0 gal
